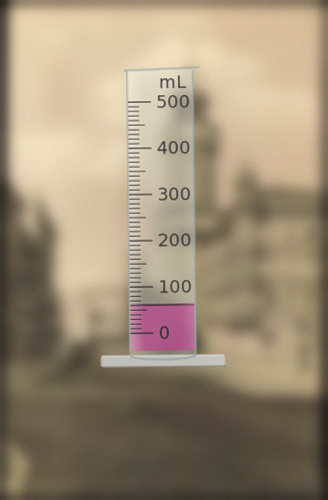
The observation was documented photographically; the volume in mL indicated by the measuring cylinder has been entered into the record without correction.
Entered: 60 mL
